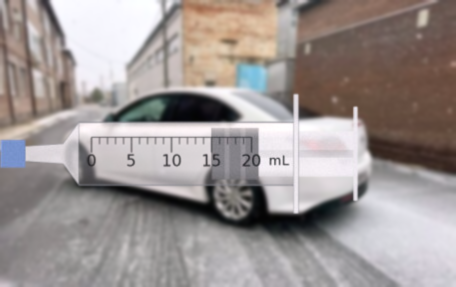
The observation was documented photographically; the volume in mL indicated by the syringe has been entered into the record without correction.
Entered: 15 mL
